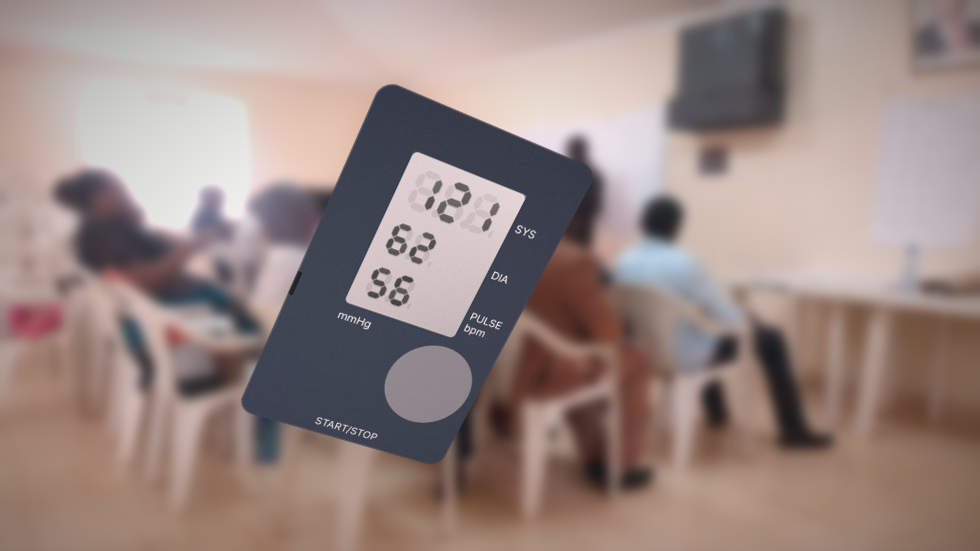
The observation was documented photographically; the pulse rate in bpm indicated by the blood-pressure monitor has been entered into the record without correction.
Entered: 56 bpm
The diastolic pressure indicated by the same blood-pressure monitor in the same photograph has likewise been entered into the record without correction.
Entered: 62 mmHg
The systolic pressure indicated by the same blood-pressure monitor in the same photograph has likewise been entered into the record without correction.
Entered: 121 mmHg
